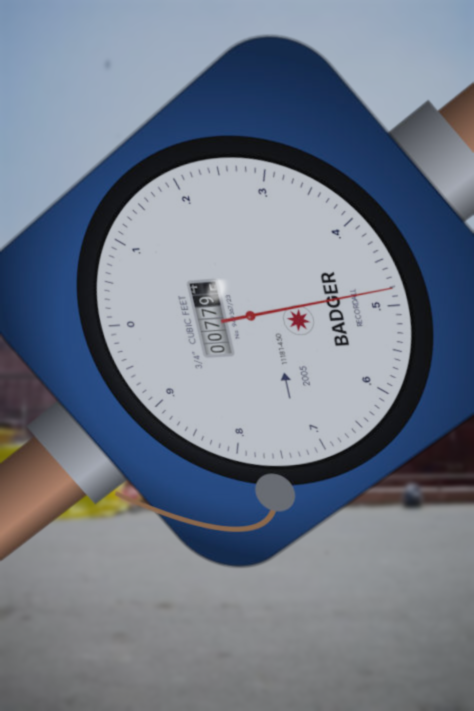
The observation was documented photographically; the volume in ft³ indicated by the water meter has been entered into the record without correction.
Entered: 7794.48 ft³
